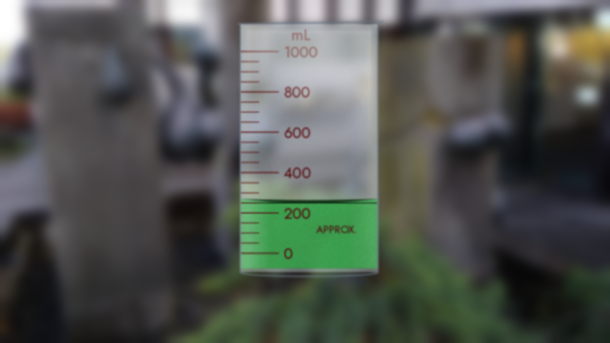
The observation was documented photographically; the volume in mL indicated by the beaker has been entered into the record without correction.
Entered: 250 mL
